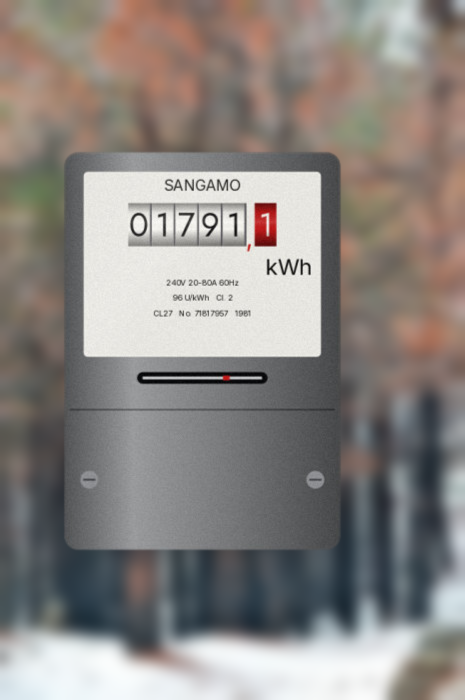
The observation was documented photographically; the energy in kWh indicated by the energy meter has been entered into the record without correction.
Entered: 1791.1 kWh
